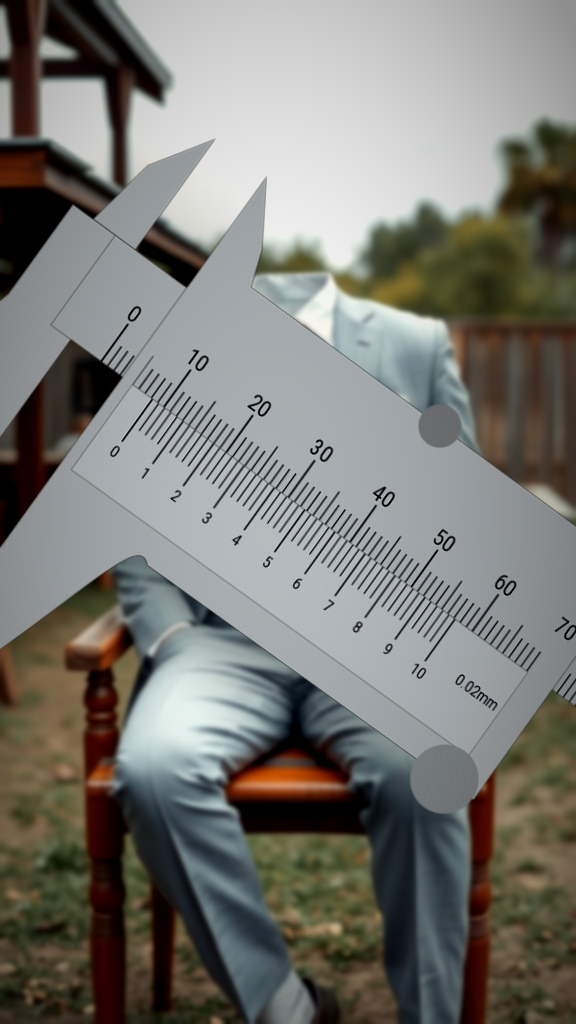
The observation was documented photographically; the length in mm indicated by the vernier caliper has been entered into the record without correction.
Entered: 8.2 mm
